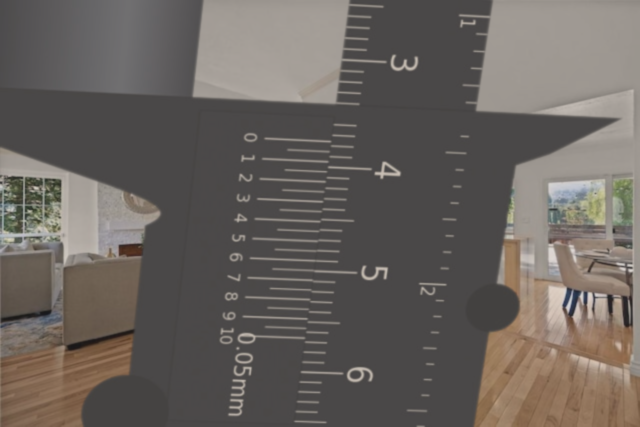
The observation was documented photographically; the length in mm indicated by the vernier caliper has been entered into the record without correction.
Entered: 37.6 mm
